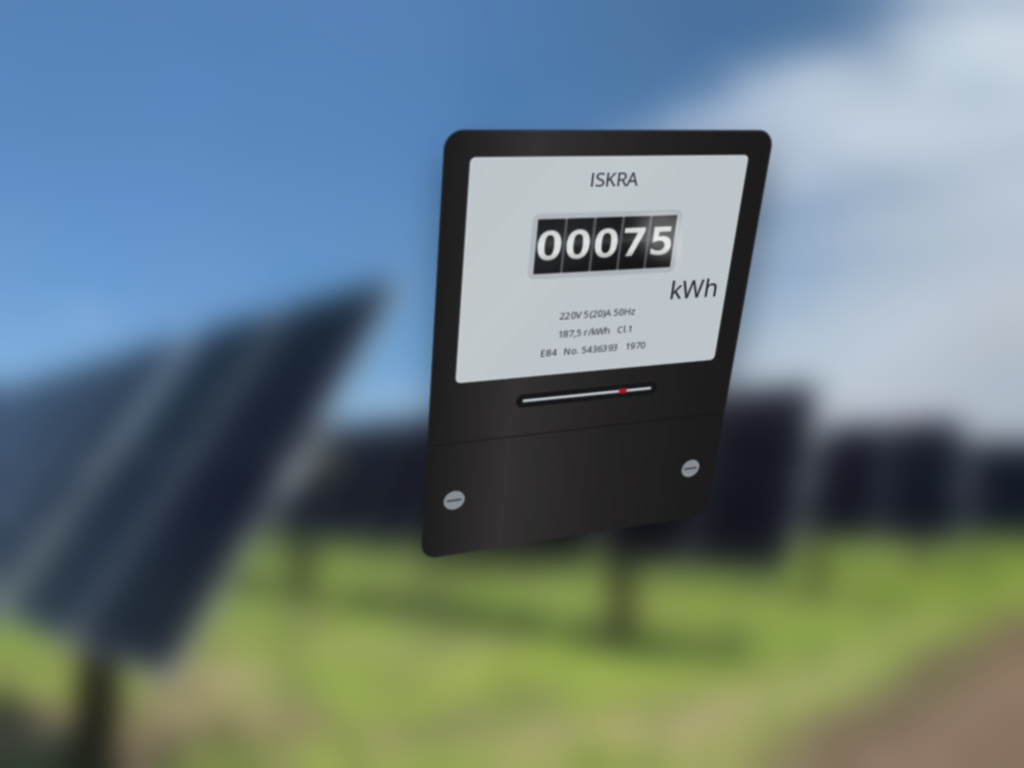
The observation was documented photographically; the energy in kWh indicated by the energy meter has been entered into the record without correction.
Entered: 75 kWh
